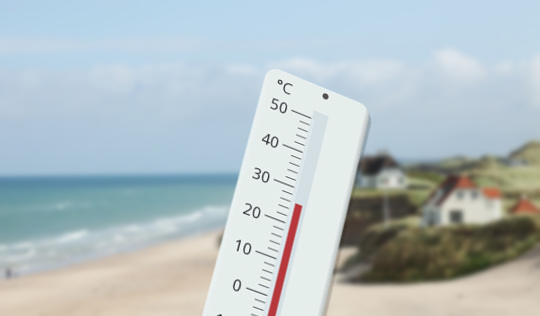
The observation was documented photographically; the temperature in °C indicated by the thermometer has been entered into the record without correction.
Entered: 26 °C
